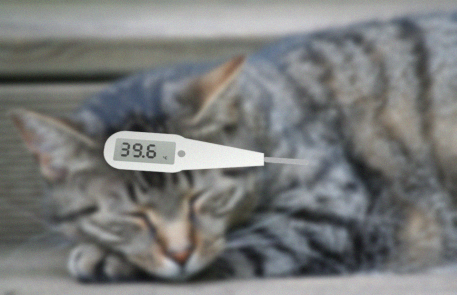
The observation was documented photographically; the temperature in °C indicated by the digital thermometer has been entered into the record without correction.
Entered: 39.6 °C
